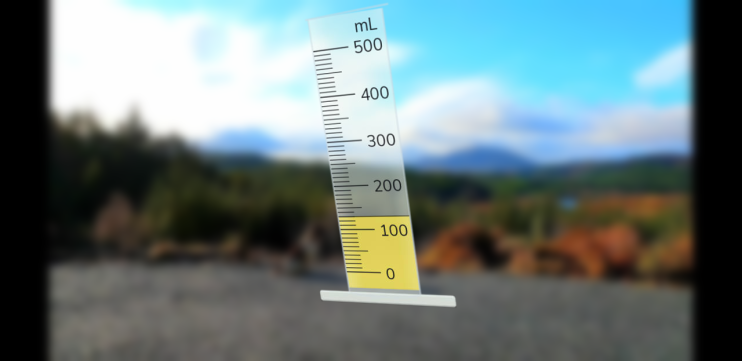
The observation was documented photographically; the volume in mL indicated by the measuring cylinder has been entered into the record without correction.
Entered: 130 mL
